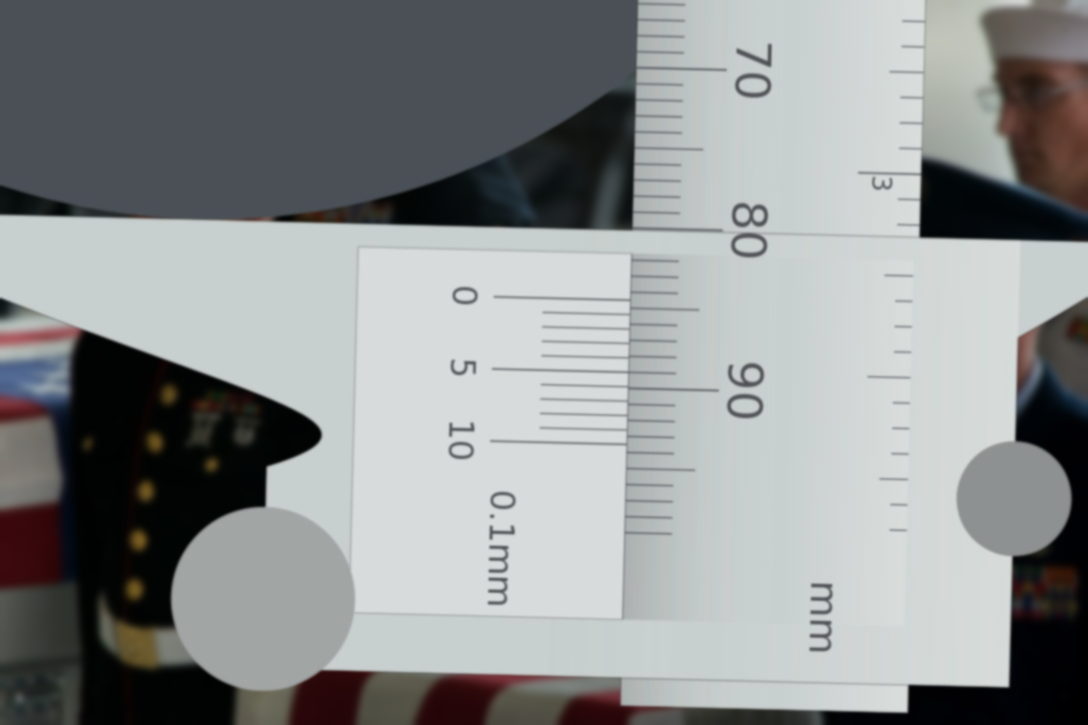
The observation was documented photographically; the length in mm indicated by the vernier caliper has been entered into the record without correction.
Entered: 84.5 mm
